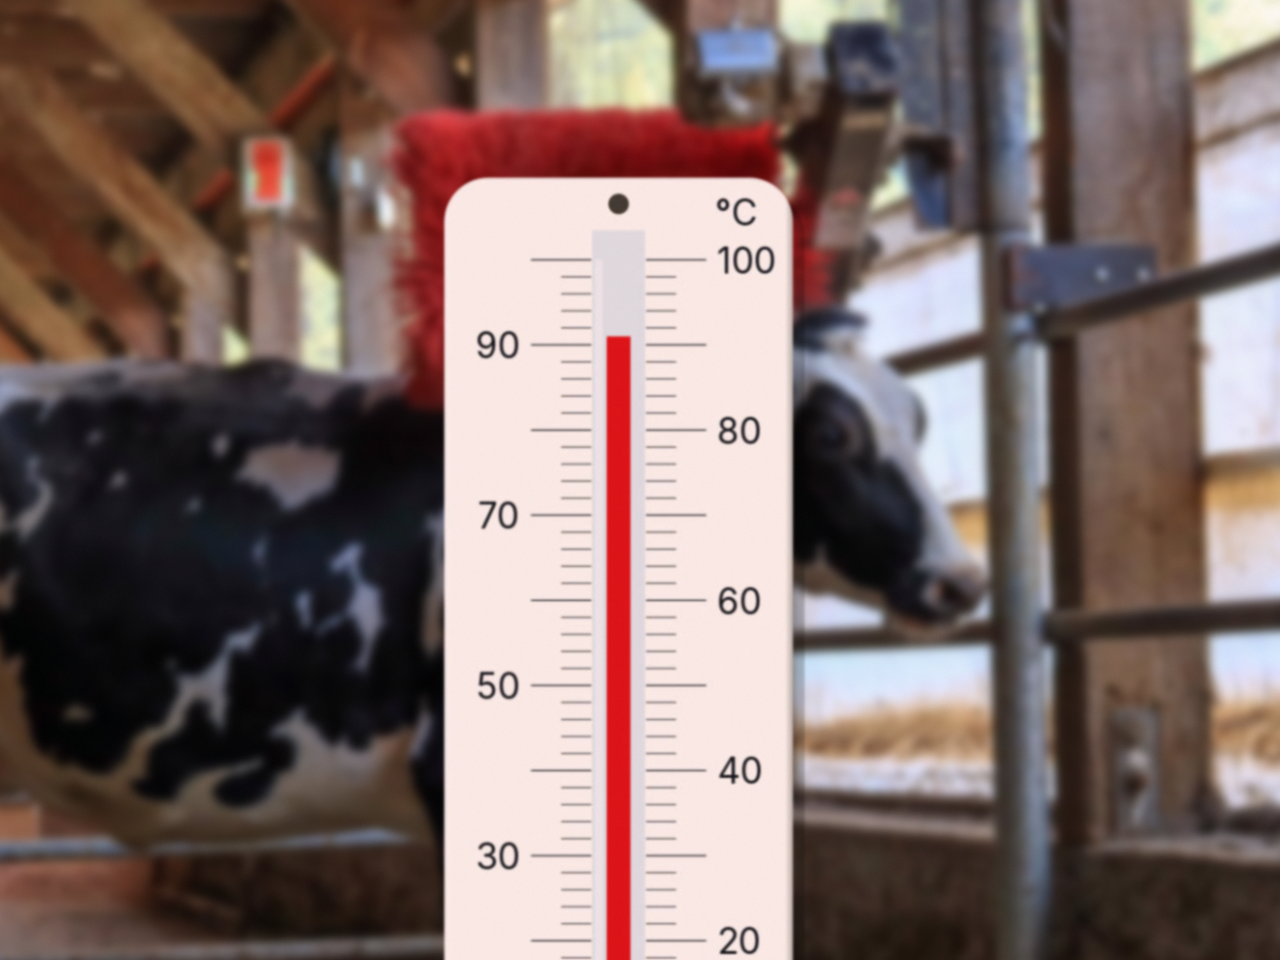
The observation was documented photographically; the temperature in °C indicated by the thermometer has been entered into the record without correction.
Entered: 91 °C
